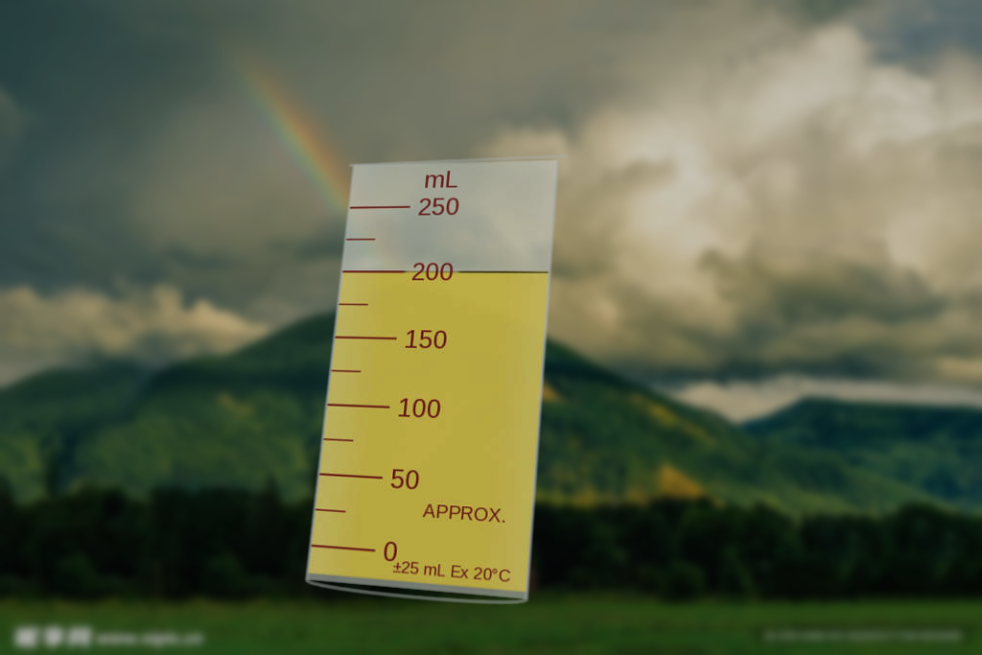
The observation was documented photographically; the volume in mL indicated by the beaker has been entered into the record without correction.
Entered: 200 mL
